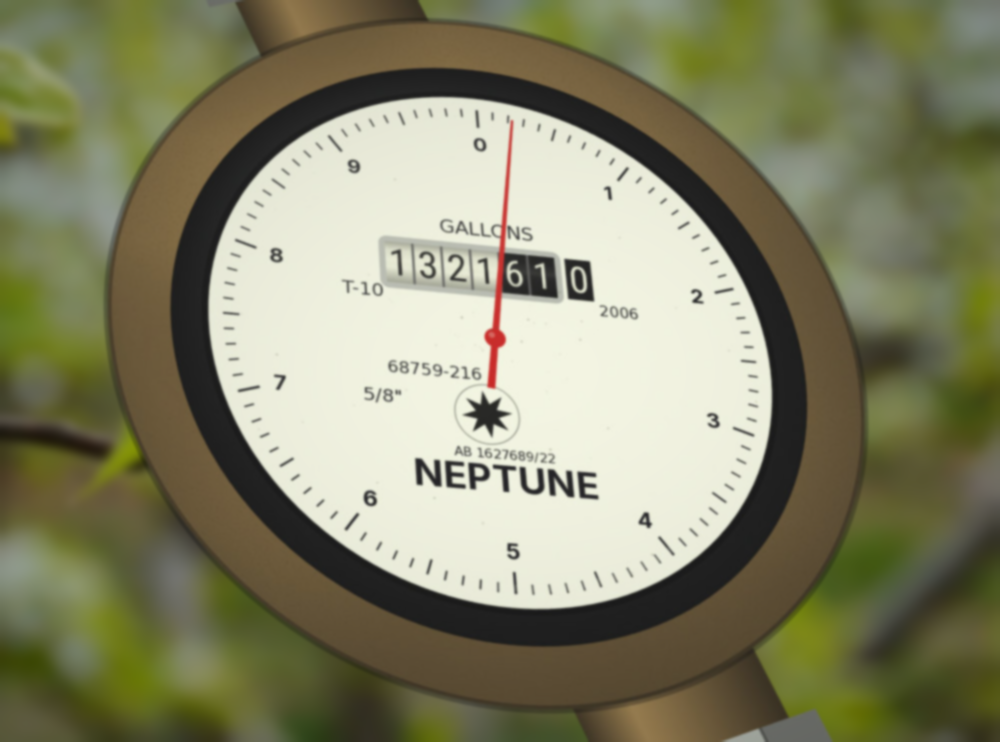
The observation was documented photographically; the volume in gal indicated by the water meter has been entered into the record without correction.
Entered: 1321610.2 gal
